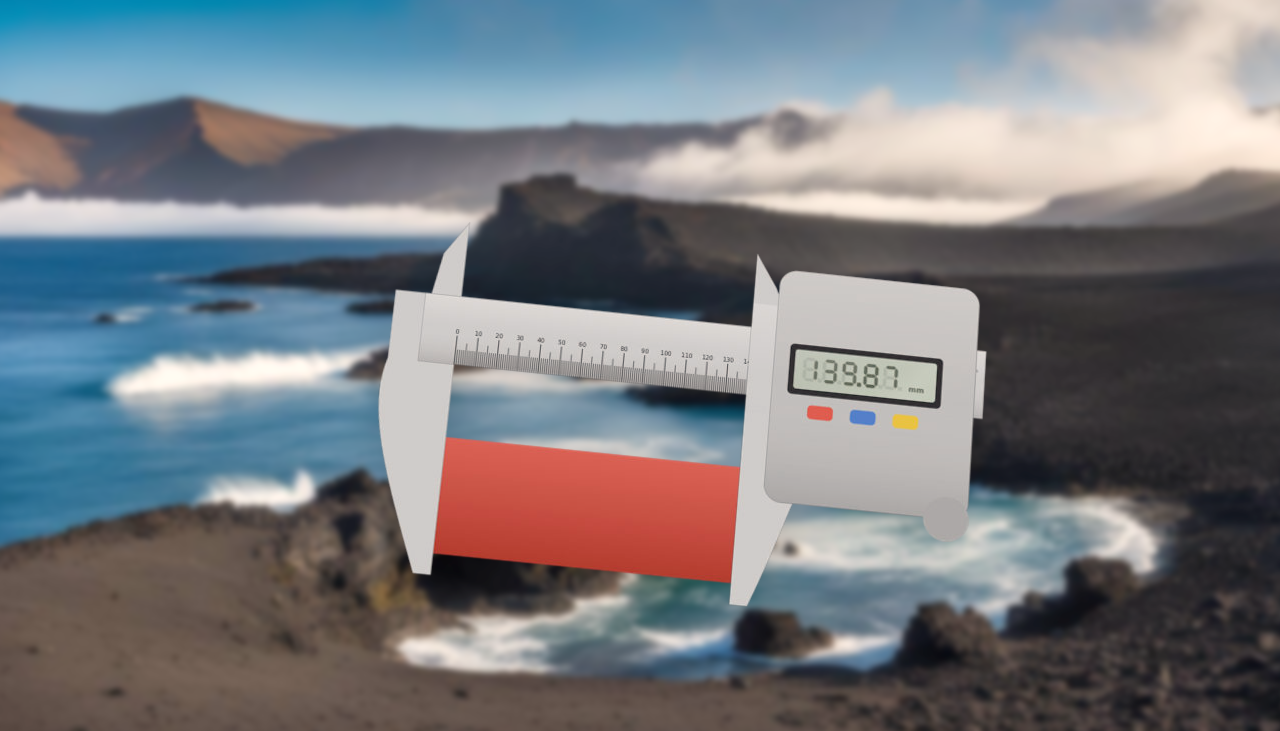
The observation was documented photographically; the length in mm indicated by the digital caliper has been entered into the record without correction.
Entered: 139.87 mm
